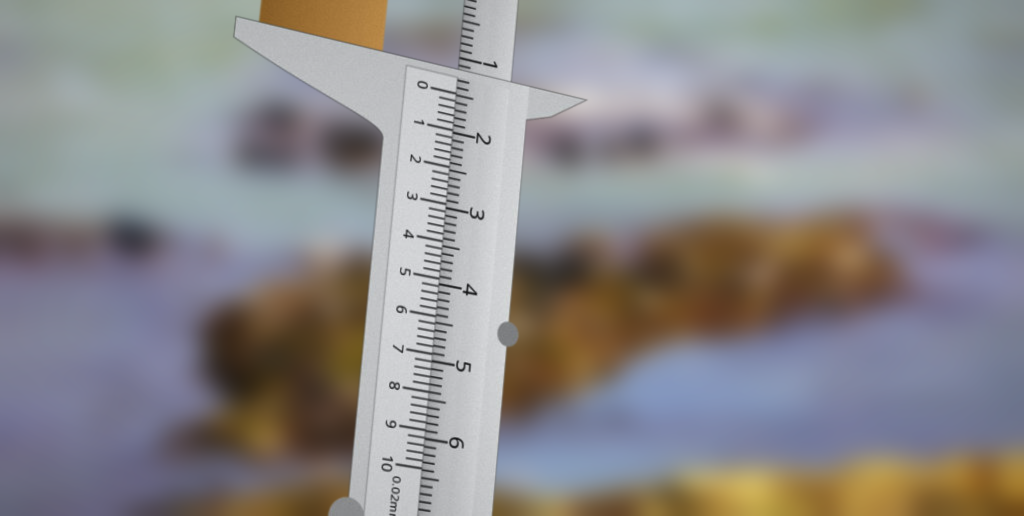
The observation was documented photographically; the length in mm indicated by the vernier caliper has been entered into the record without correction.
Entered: 14.8 mm
